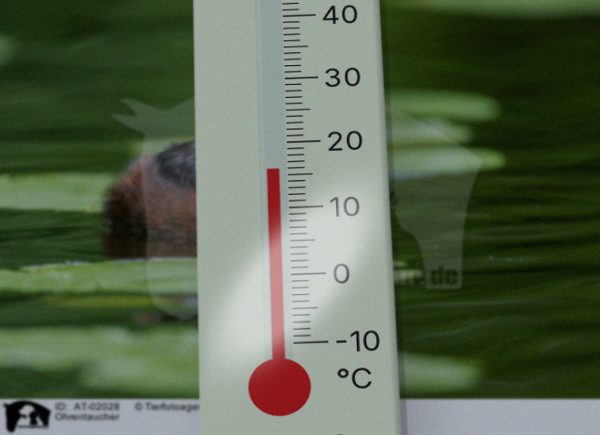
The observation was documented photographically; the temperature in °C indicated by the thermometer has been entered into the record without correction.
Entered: 16 °C
